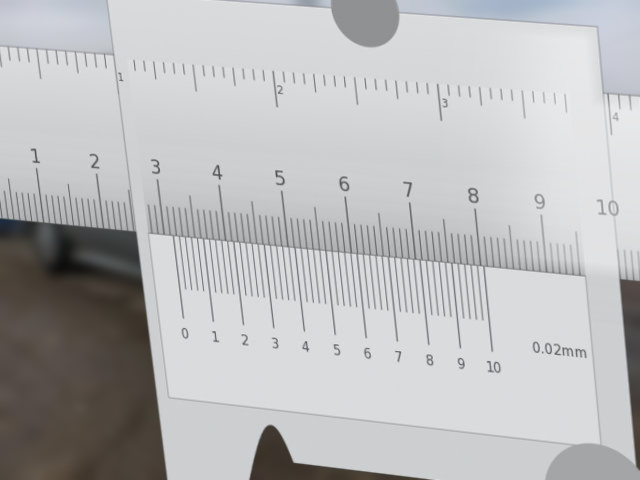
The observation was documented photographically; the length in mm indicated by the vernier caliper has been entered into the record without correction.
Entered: 31.5 mm
